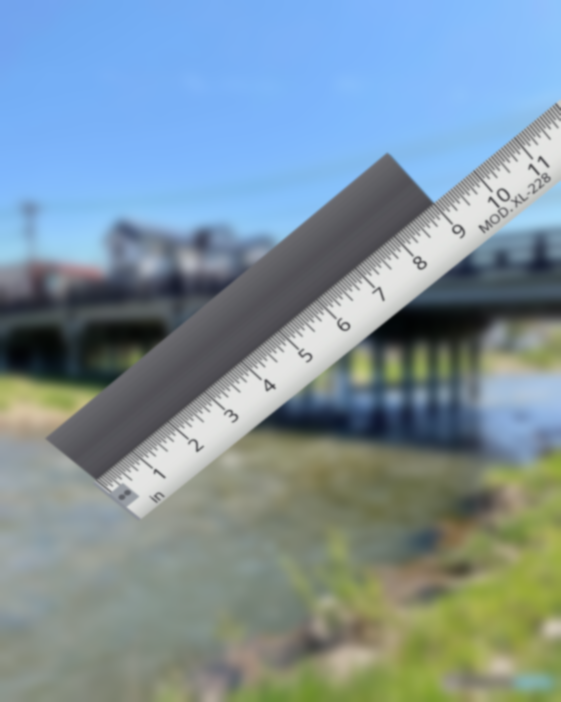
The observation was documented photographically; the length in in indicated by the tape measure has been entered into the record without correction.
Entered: 9 in
